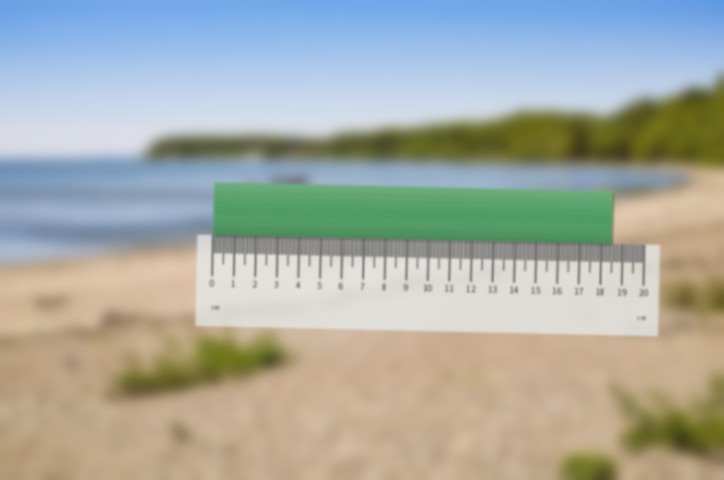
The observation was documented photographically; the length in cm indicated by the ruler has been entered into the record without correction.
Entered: 18.5 cm
